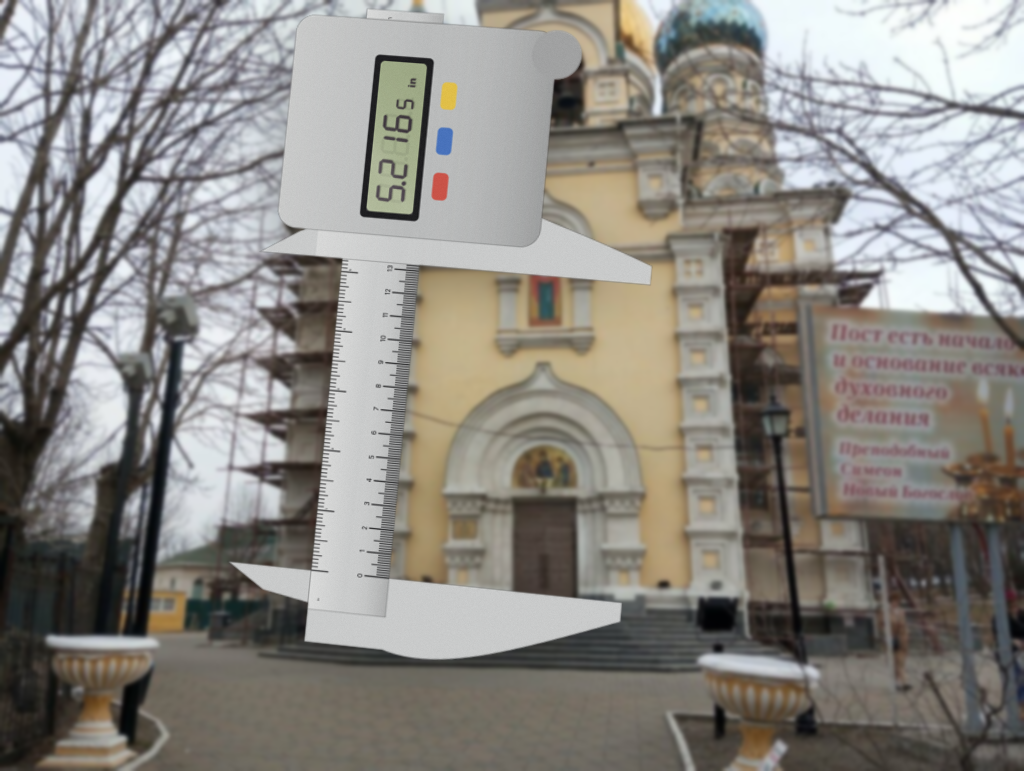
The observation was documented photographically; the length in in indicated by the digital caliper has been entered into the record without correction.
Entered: 5.2165 in
